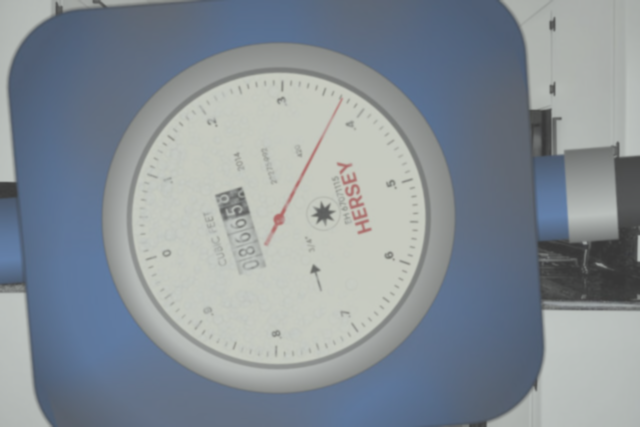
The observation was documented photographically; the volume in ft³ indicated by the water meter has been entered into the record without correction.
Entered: 86658.37 ft³
